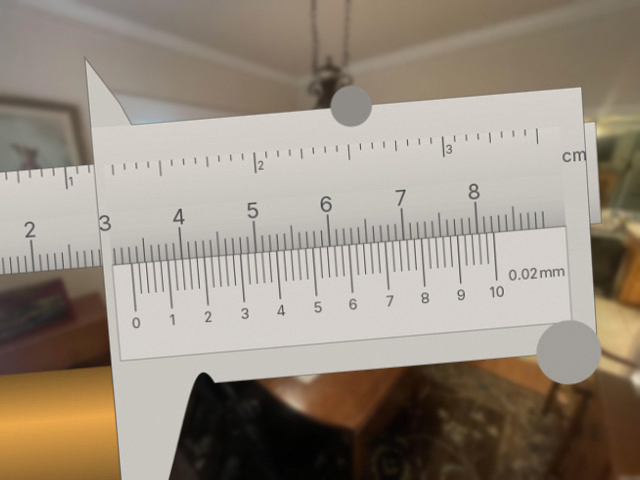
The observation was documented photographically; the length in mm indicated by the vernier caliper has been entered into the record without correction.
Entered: 33.2 mm
